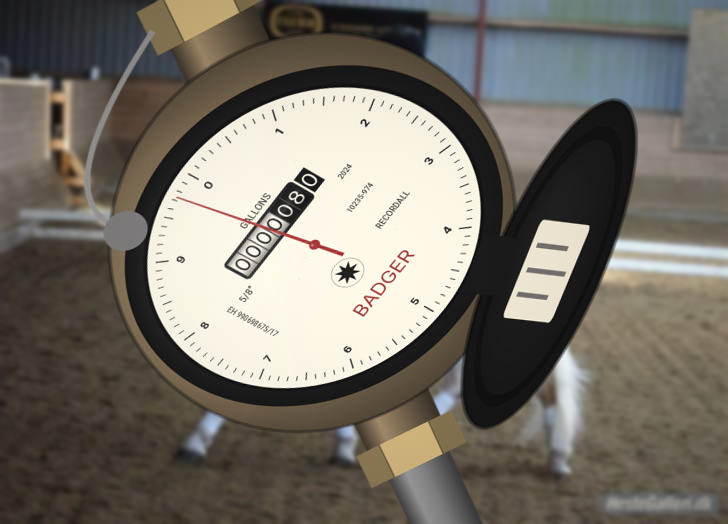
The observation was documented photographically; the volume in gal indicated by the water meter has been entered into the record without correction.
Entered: 79.7 gal
